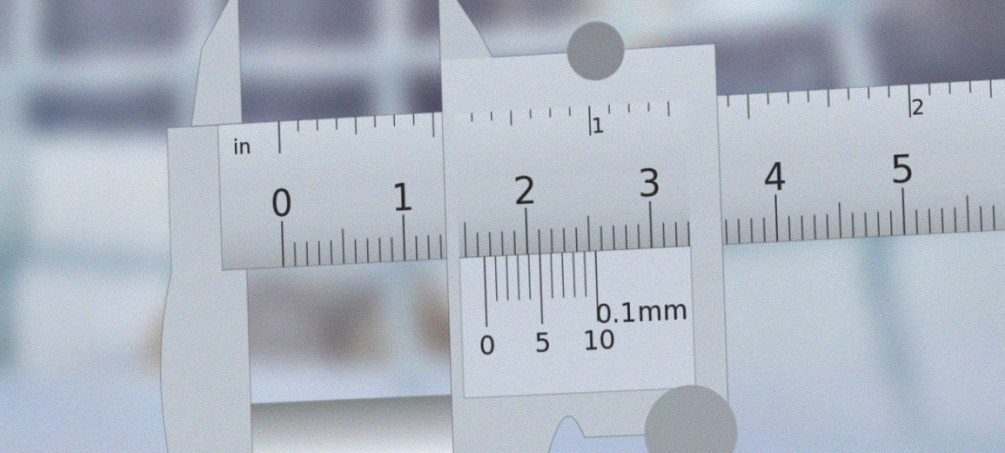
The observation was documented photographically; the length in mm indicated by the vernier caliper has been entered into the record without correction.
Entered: 16.5 mm
